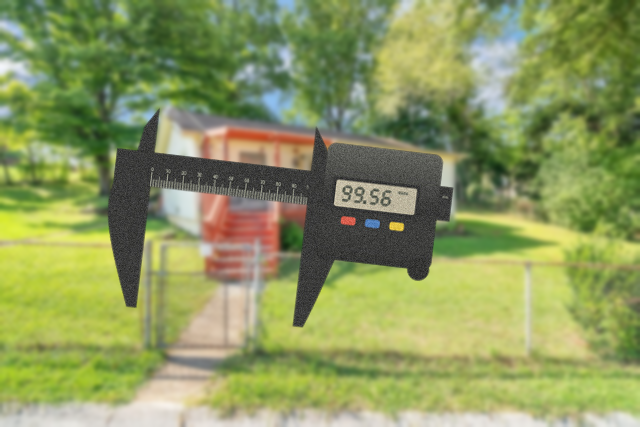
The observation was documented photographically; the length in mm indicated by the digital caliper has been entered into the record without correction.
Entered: 99.56 mm
